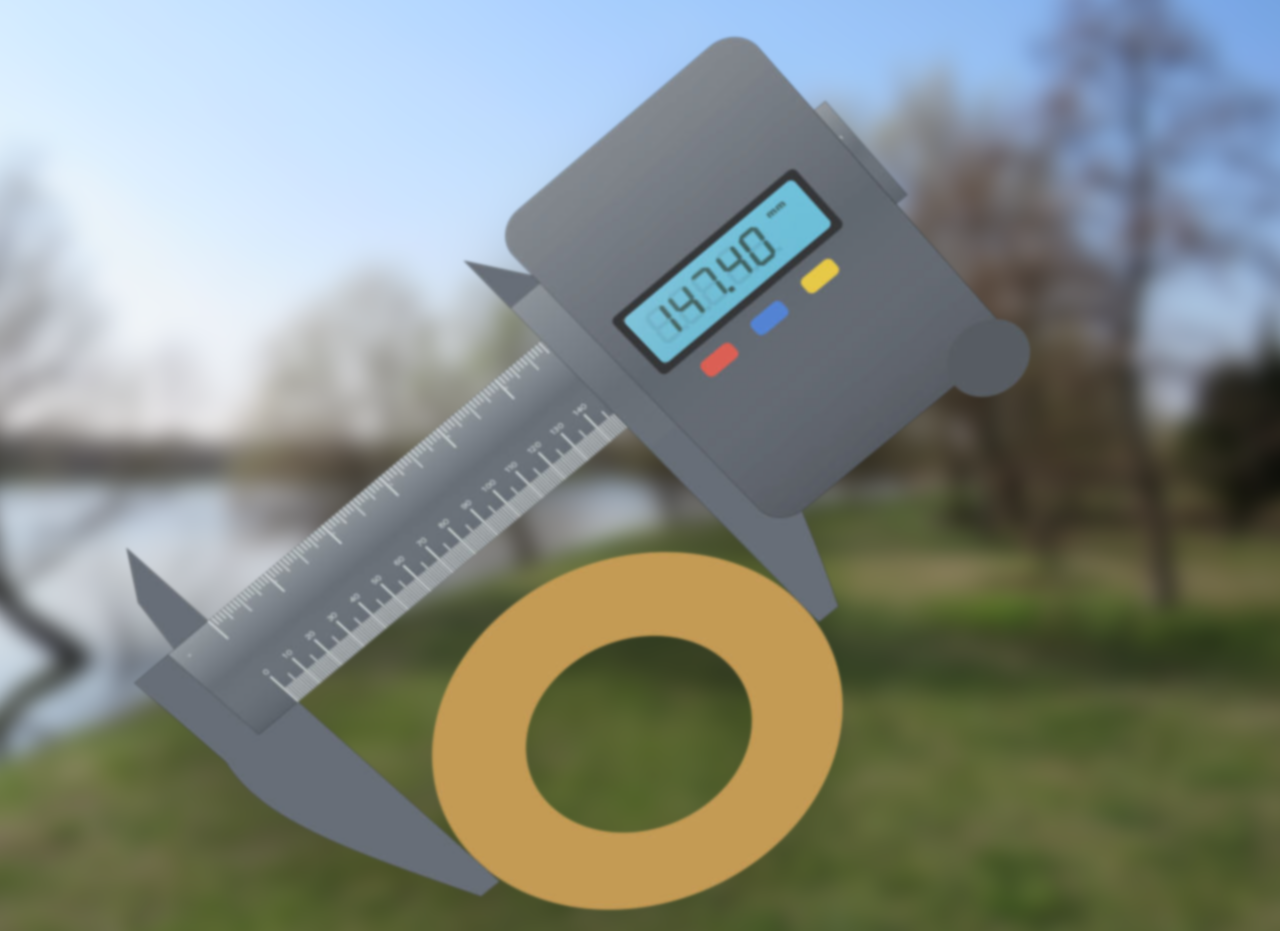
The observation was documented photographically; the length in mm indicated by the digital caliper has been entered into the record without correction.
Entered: 147.40 mm
